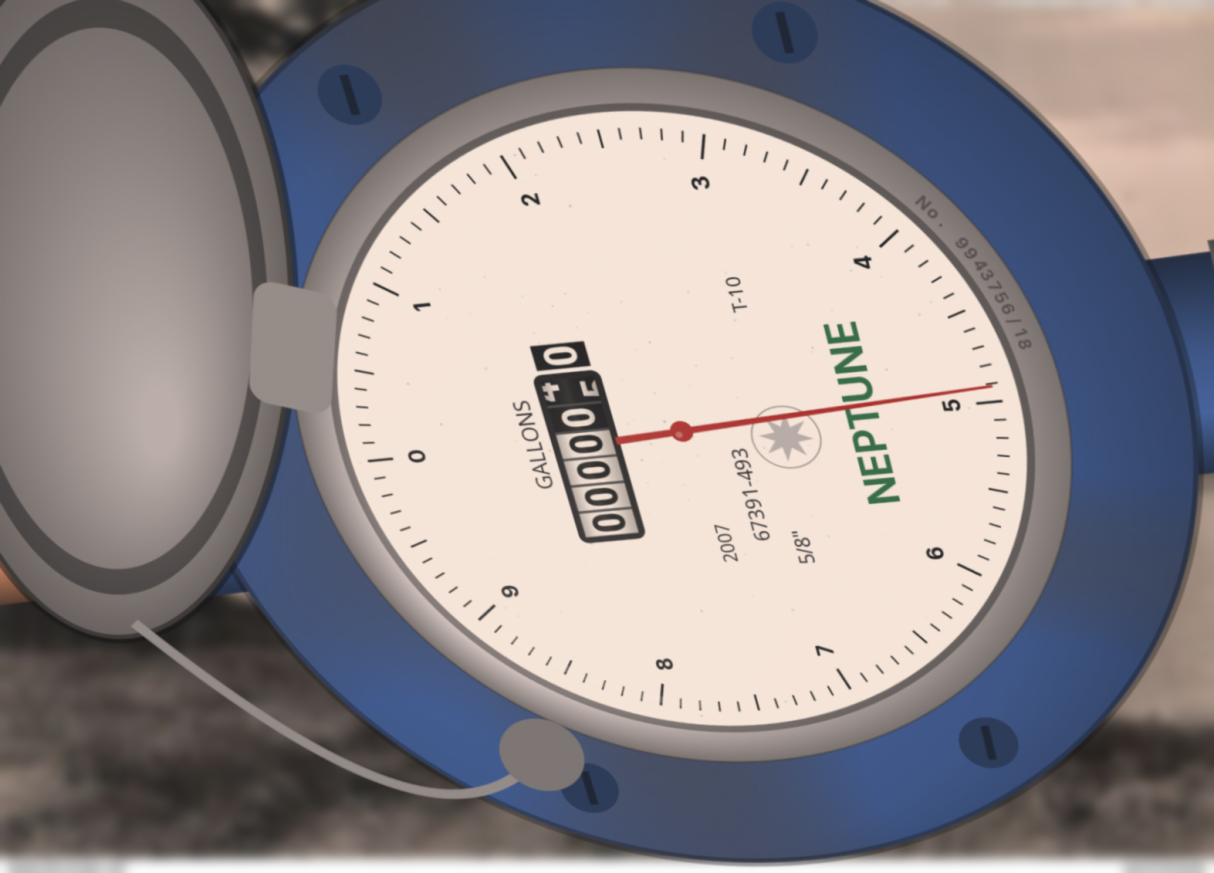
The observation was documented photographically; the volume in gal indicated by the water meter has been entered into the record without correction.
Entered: 44.9 gal
